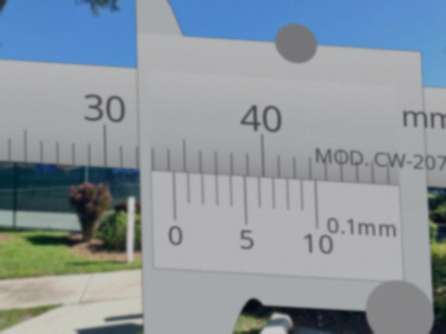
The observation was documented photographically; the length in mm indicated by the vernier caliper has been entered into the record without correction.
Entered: 34.3 mm
